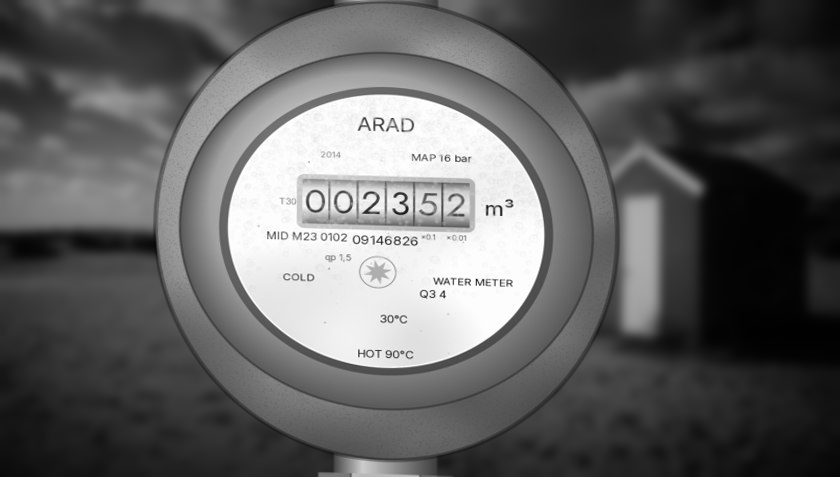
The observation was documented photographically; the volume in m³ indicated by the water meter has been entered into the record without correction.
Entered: 23.52 m³
